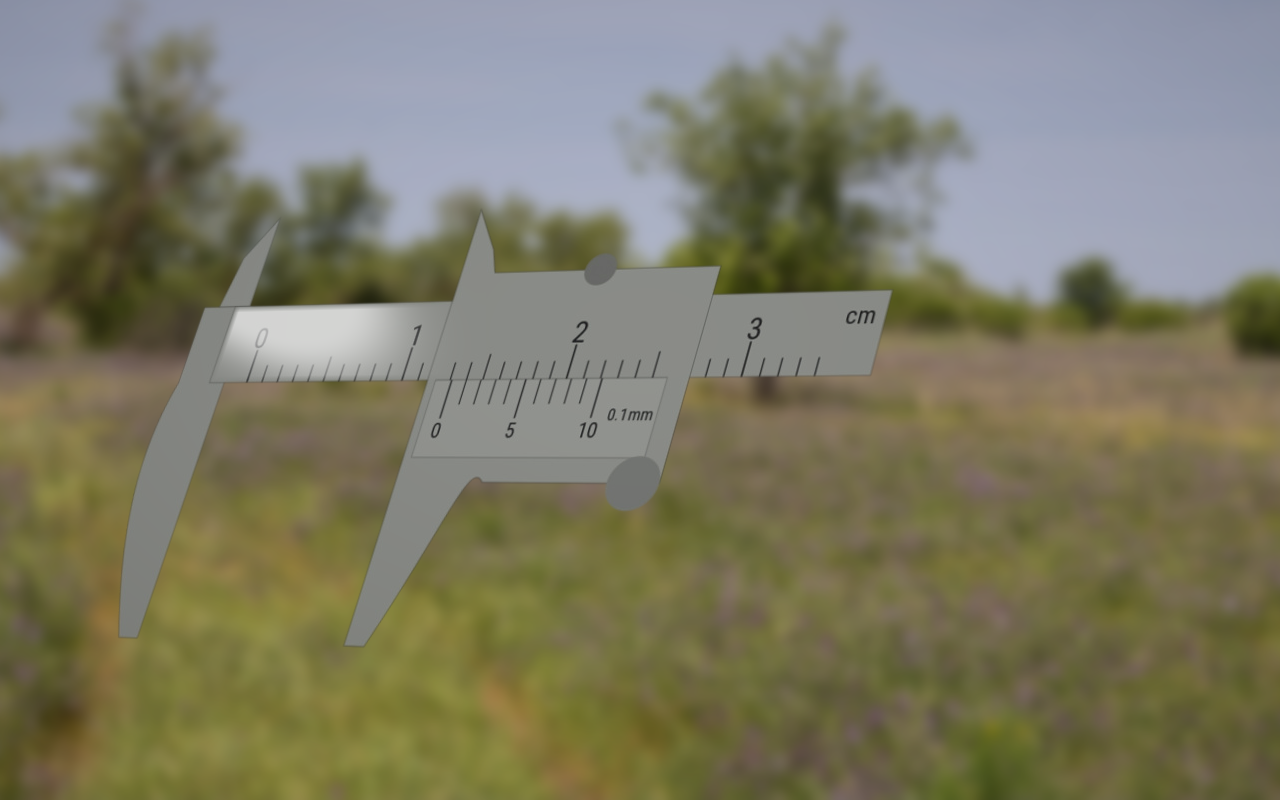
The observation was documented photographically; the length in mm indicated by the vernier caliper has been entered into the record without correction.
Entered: 13.1 mm
